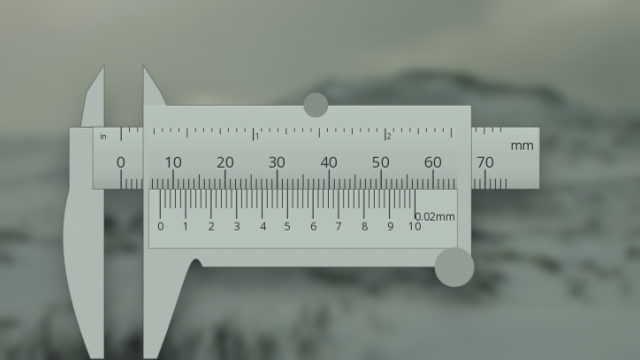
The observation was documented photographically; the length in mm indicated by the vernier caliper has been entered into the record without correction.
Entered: 7.5 mm
